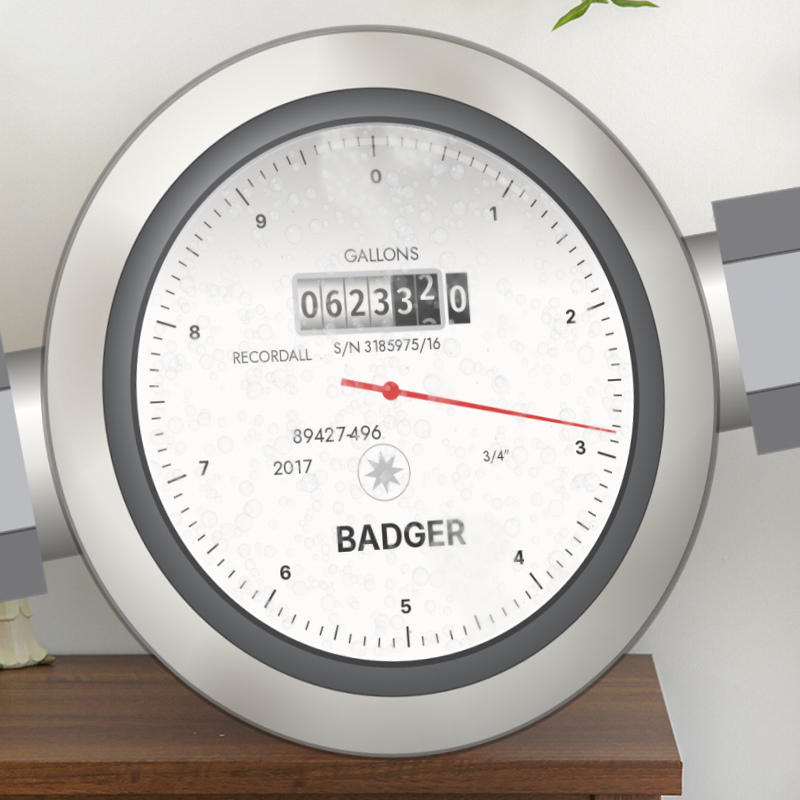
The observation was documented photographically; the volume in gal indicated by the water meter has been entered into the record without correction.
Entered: 623322.8 gal
